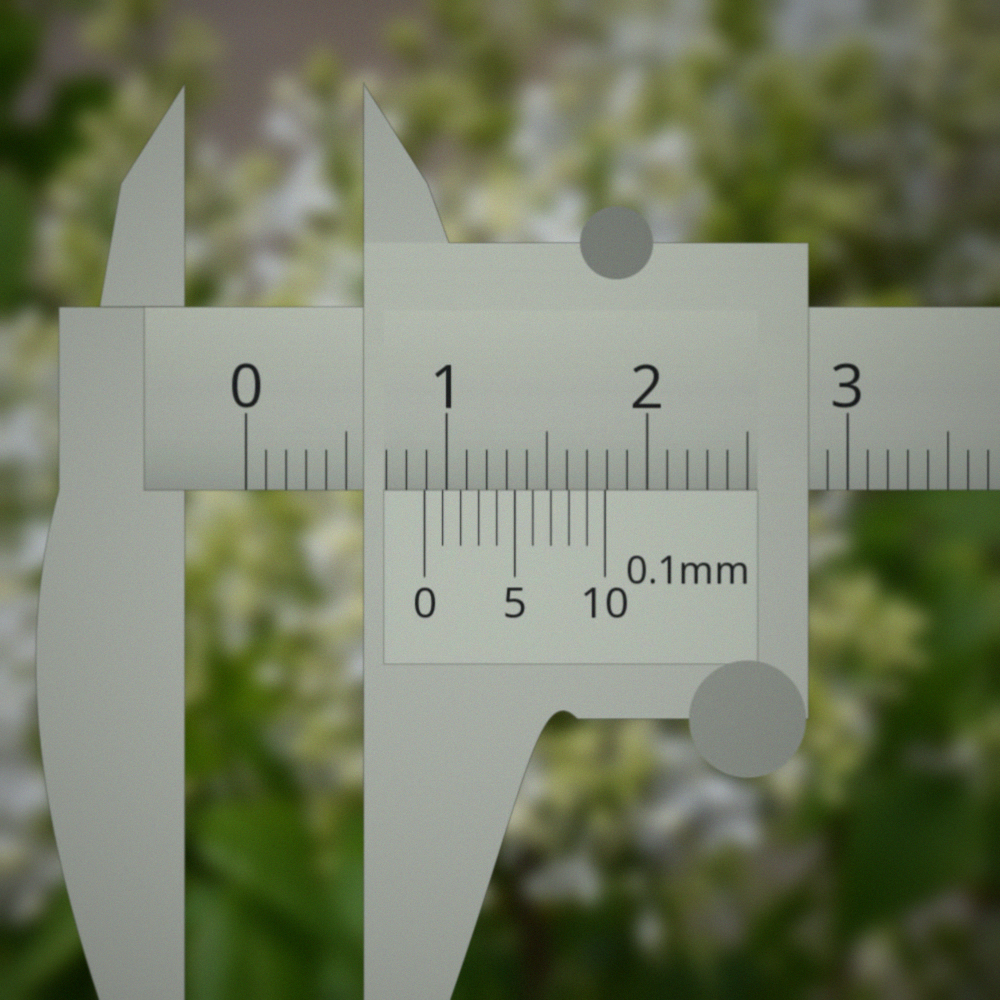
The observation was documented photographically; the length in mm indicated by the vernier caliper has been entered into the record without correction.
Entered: 8.9 mm
